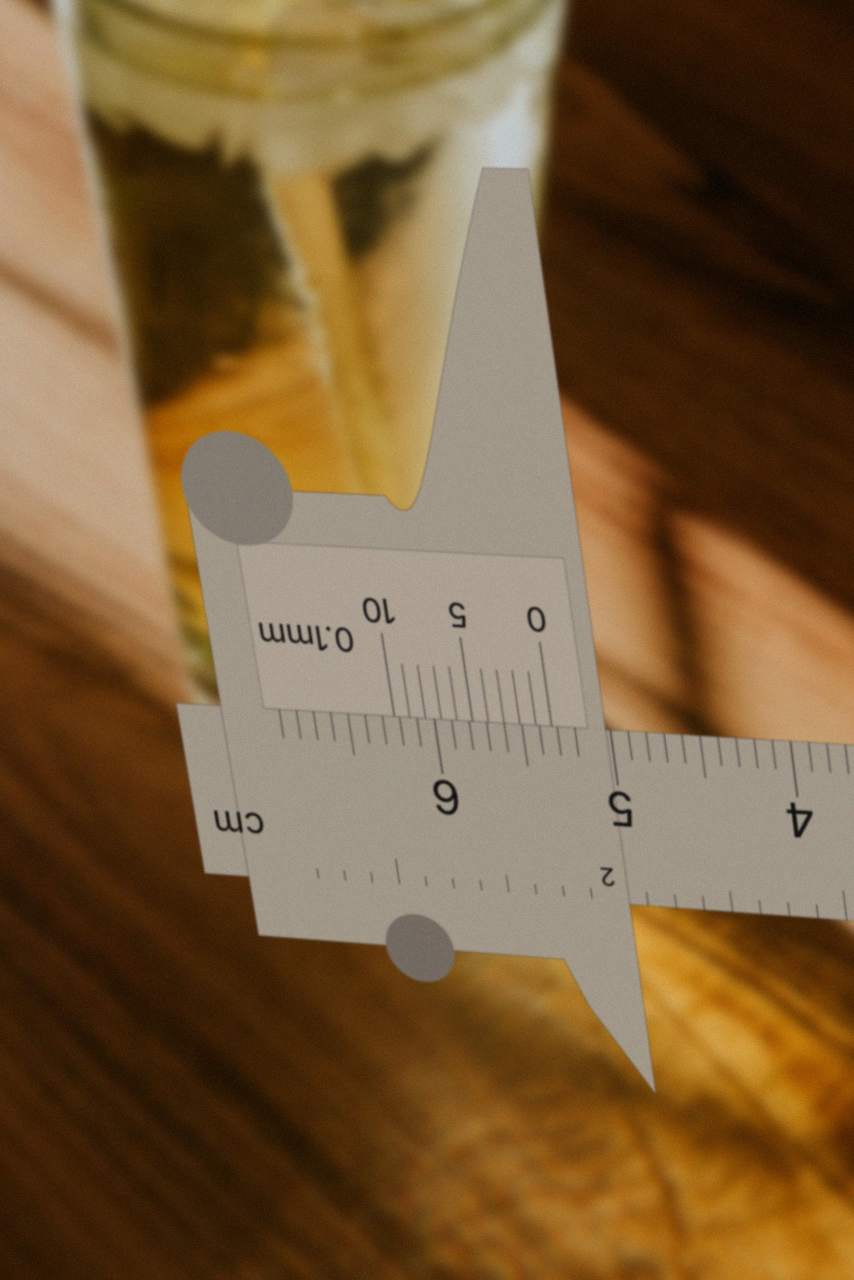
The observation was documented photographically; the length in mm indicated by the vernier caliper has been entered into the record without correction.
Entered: 53.3 mm
